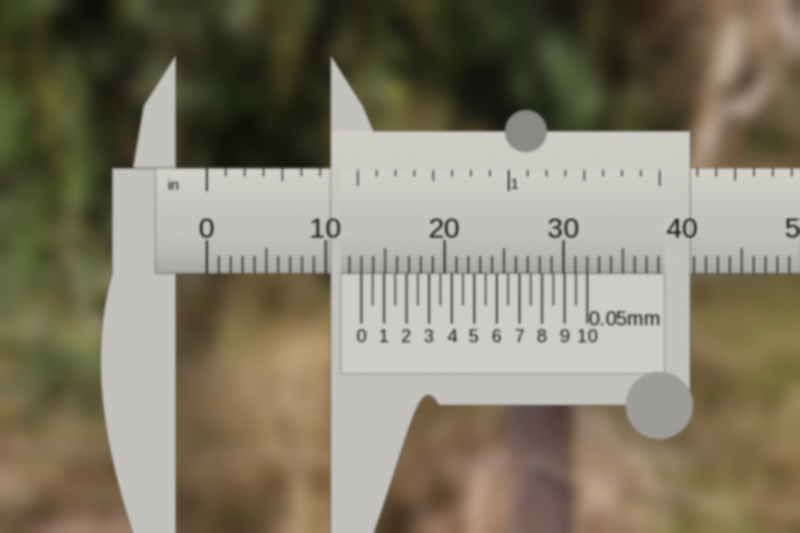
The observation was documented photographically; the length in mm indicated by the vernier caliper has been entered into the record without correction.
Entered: 13.0 mm
